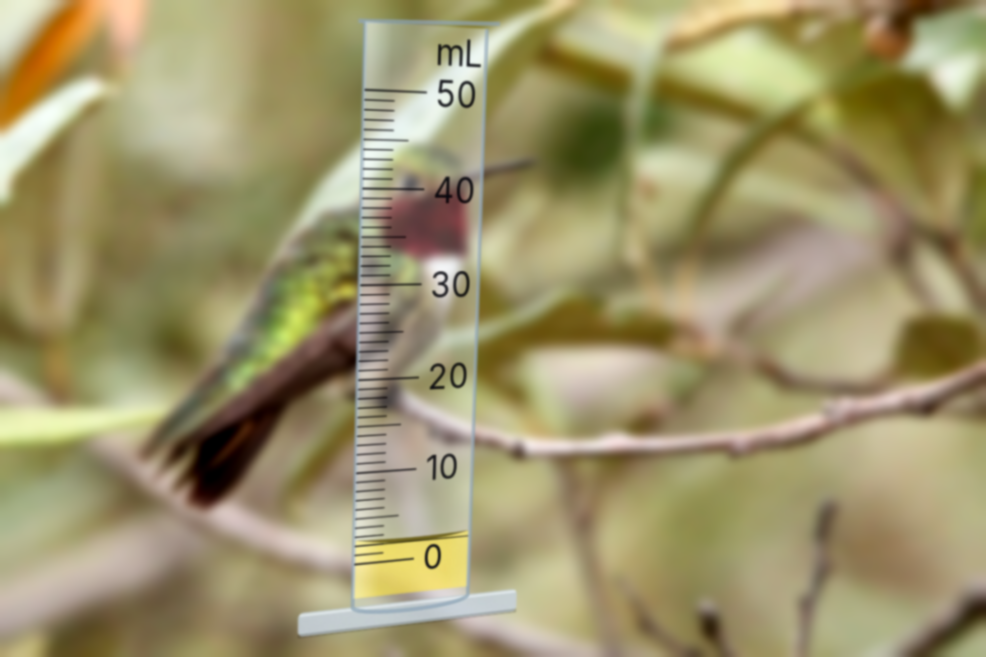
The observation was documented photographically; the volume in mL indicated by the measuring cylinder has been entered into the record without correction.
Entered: 2 mL
